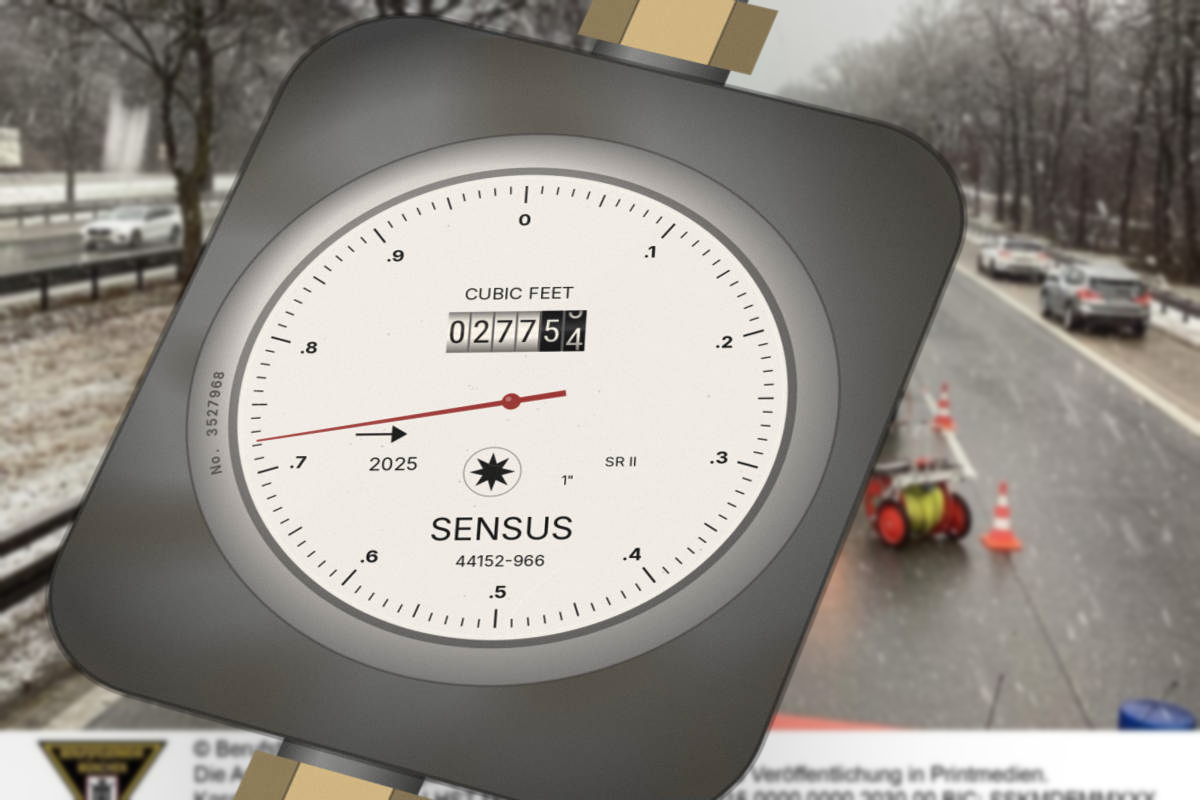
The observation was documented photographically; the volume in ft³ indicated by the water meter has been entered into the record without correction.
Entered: 27753.72 ft³
